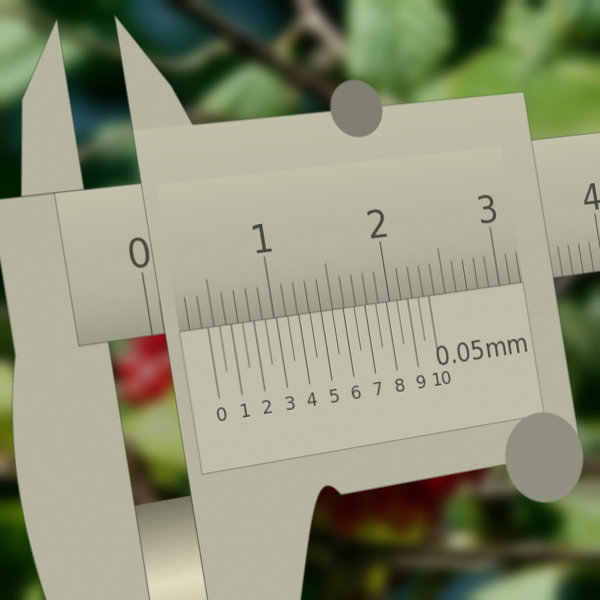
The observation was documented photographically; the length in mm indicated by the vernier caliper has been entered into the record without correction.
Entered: 4.5 mm
